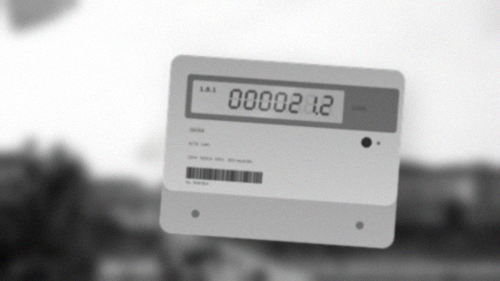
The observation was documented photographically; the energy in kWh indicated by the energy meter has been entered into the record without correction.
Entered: 21.2 kWh
